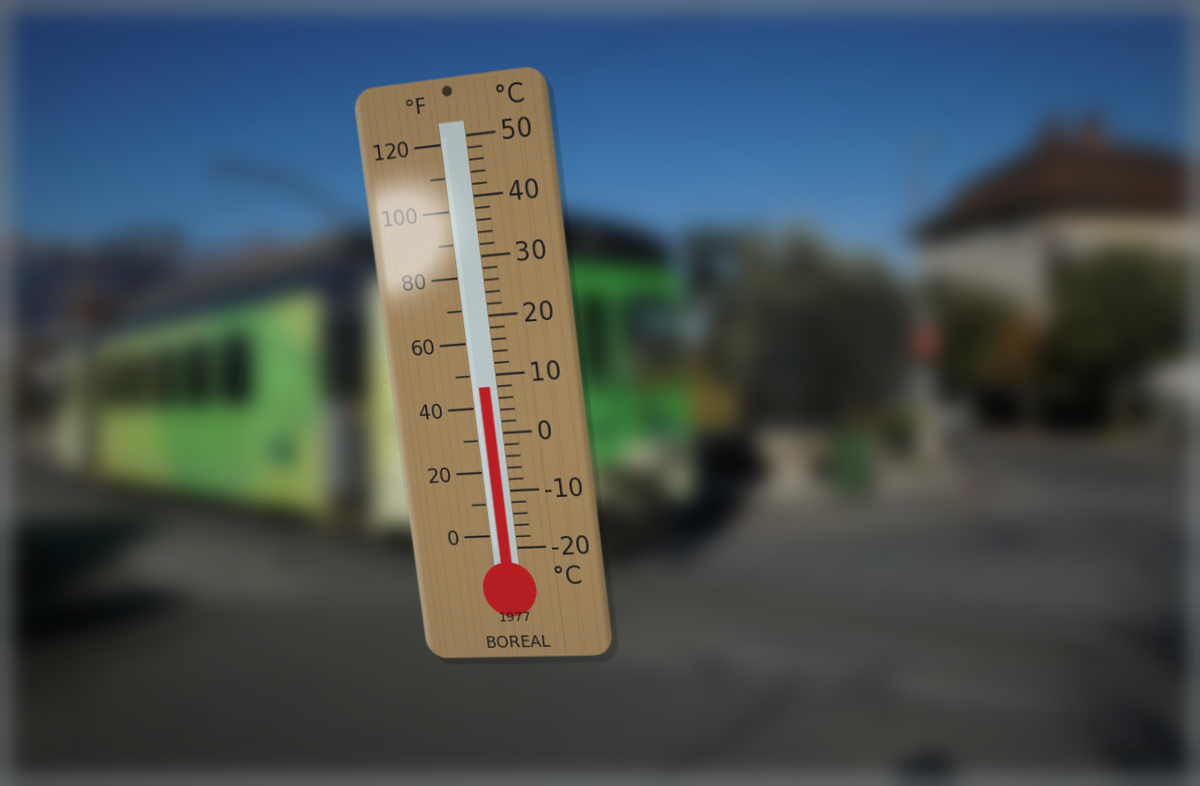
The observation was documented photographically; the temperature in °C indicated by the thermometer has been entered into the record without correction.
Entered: 8 °C
